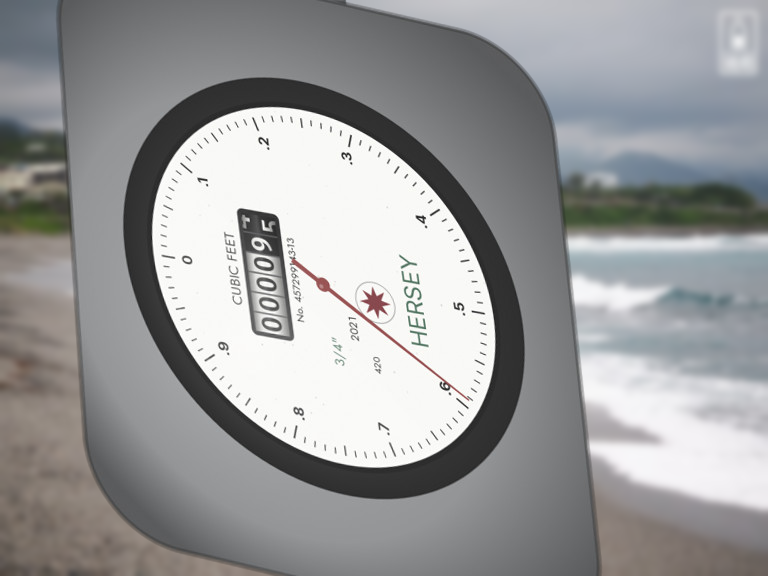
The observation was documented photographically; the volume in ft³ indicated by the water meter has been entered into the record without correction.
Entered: 94.59 ft³
